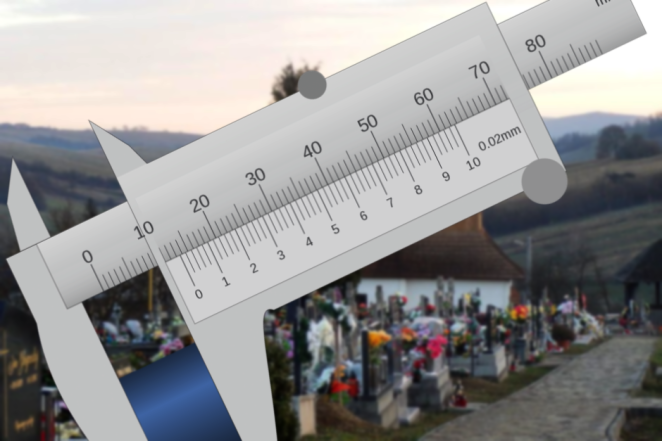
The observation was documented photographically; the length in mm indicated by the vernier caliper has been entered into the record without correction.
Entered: 13.6 mm
